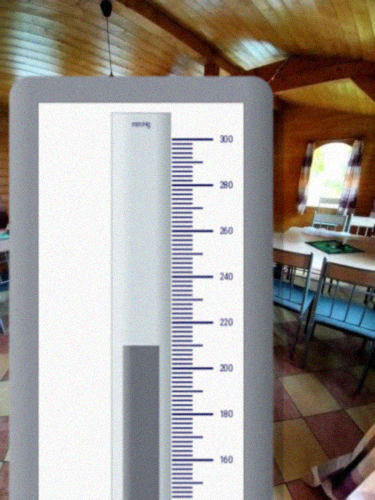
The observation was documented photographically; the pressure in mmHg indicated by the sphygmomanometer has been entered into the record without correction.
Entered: 210 mmHg
